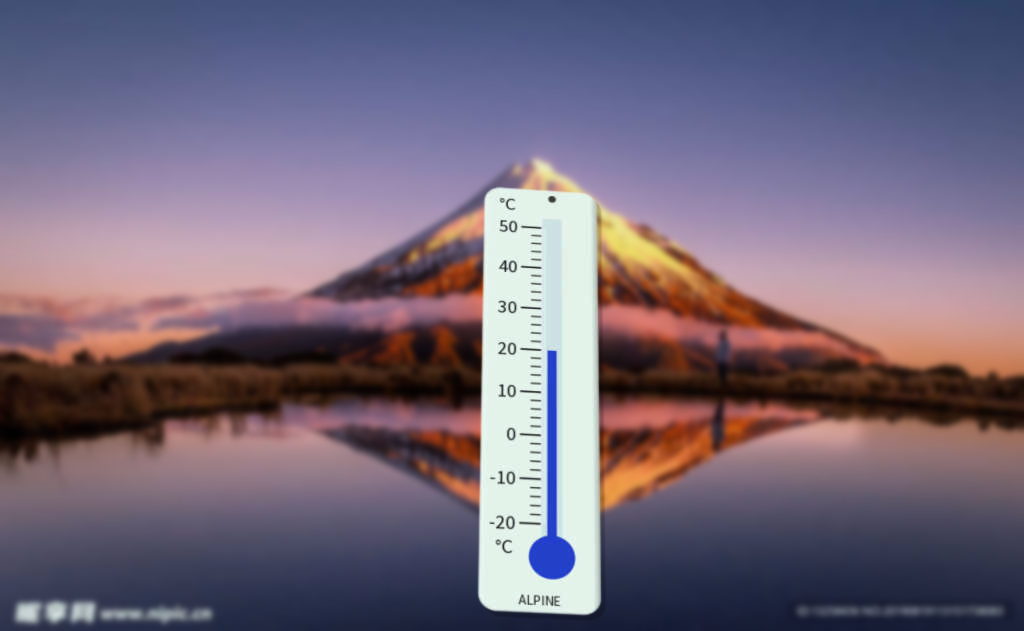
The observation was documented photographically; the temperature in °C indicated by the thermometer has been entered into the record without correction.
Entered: 20 °C
